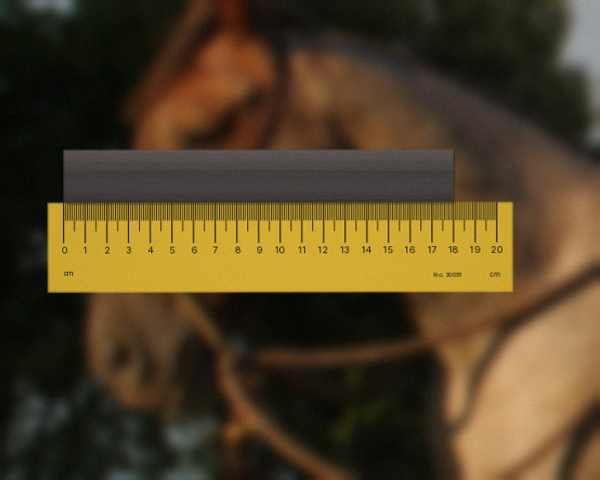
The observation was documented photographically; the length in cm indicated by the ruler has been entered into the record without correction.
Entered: 18 cm
